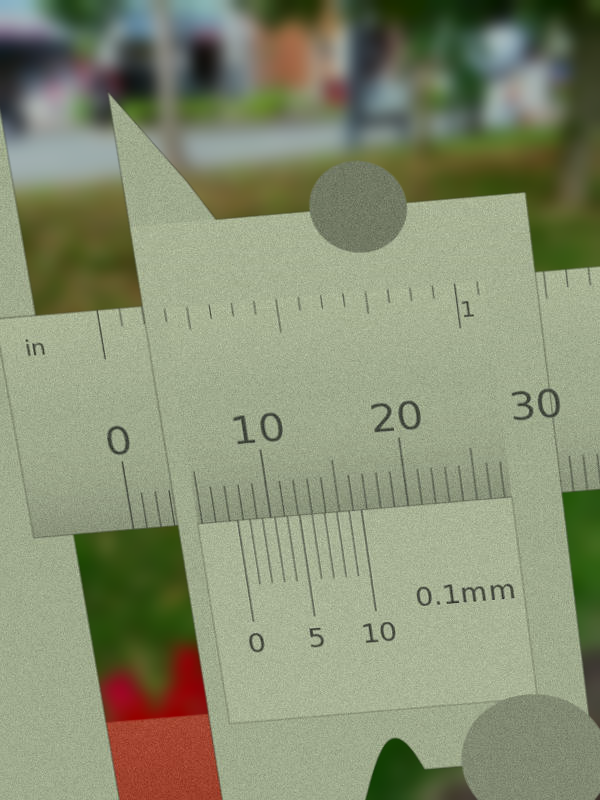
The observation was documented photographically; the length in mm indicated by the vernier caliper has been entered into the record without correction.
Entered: 7.6 mm
